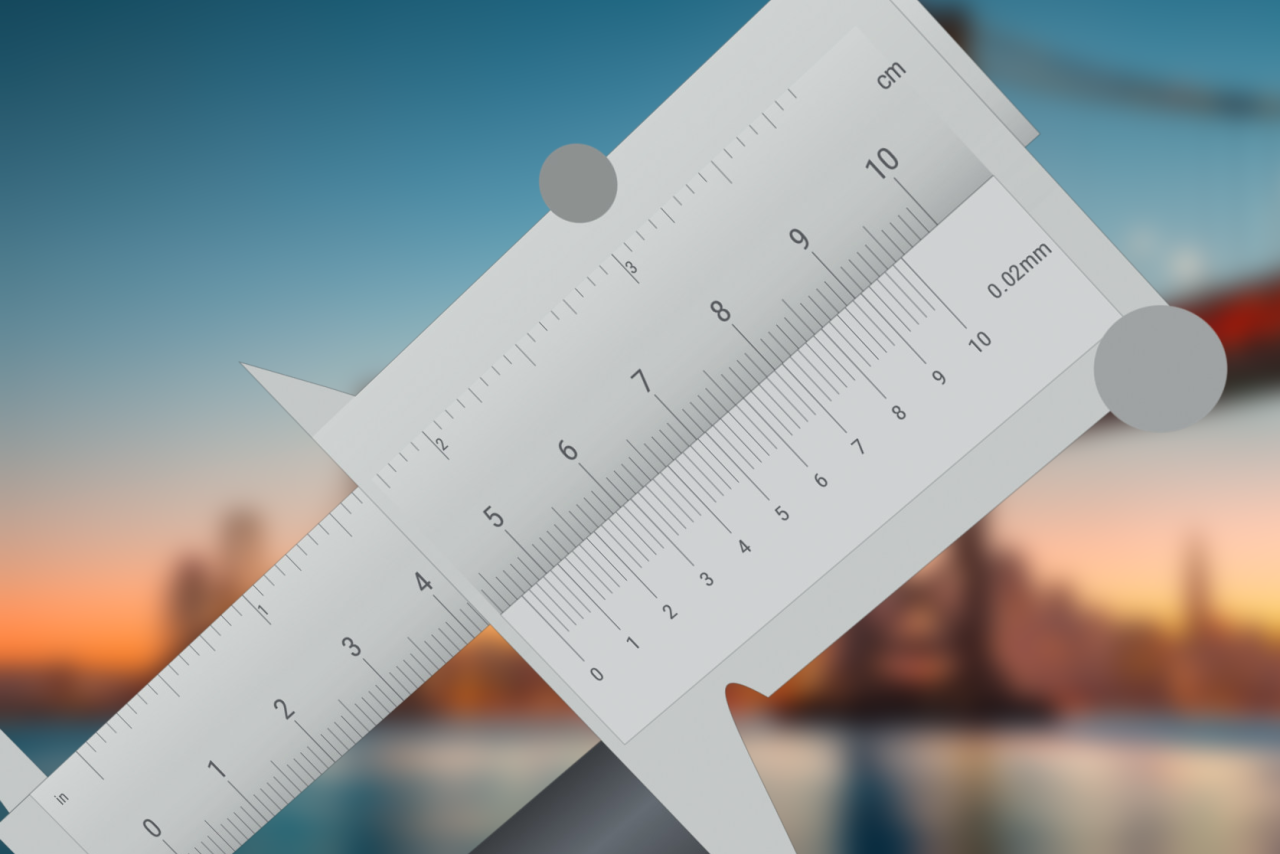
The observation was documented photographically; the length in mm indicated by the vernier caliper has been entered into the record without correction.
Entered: 46.6 mm
